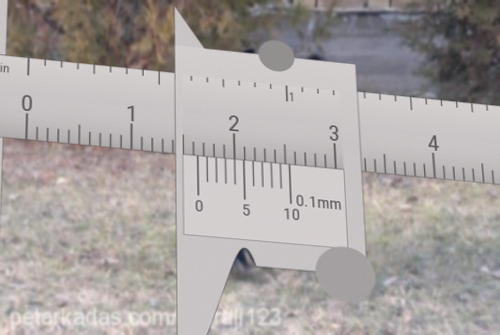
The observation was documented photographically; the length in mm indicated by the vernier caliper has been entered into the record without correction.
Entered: 16.4 mm
